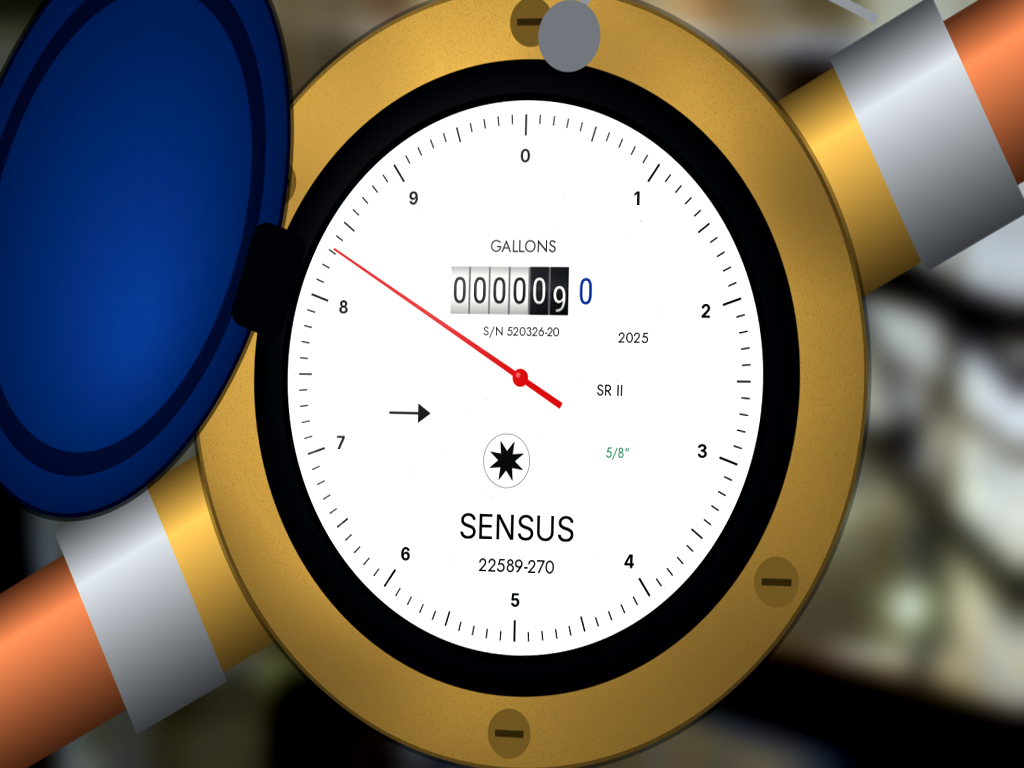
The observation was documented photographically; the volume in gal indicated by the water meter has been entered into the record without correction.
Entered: 88.3 gal
